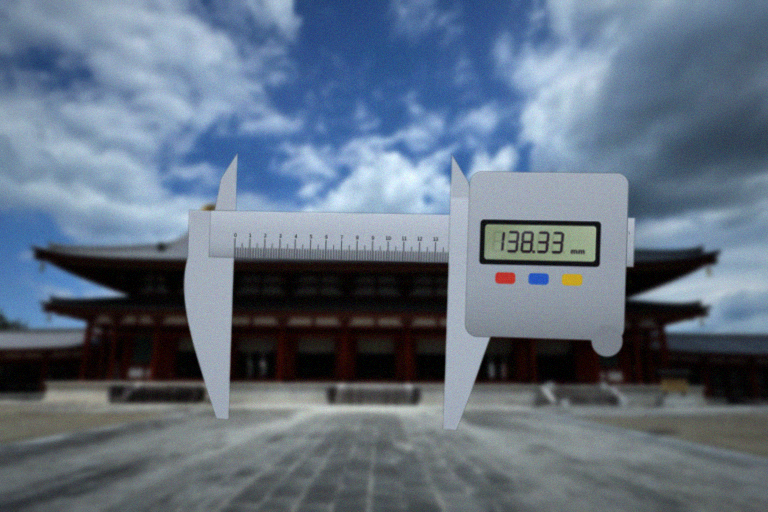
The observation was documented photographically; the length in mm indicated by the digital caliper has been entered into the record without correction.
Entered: 138.33 mm
